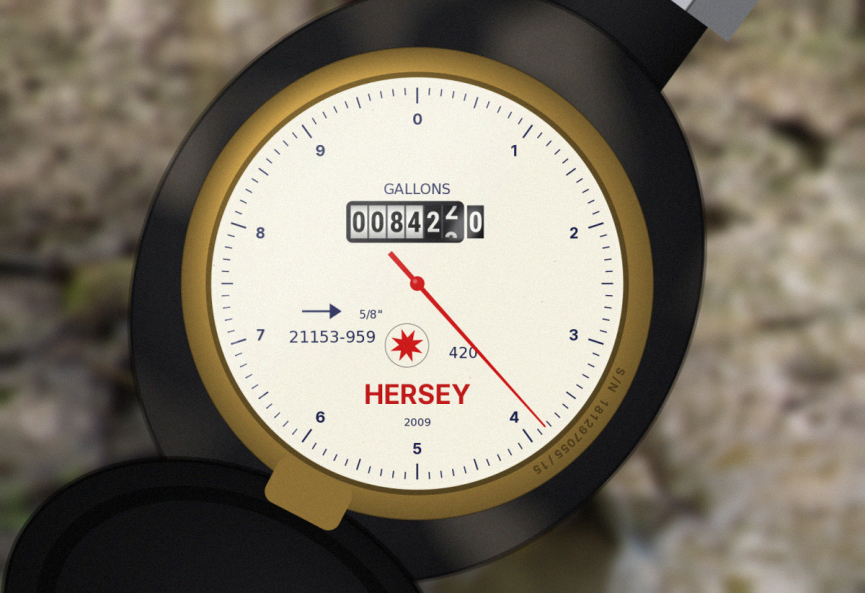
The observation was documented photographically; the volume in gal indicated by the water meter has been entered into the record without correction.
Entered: 84223.8 gal
